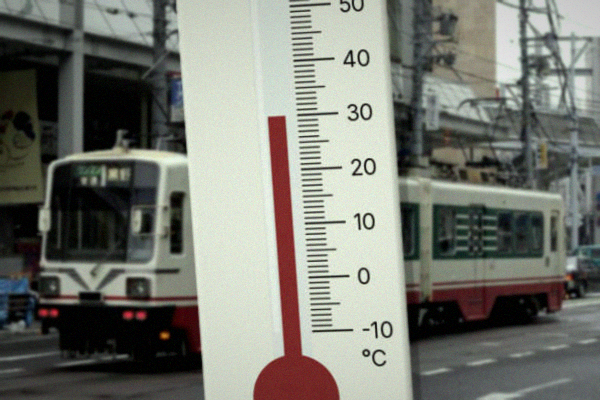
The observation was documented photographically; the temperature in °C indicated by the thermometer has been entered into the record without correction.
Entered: 30 °C
